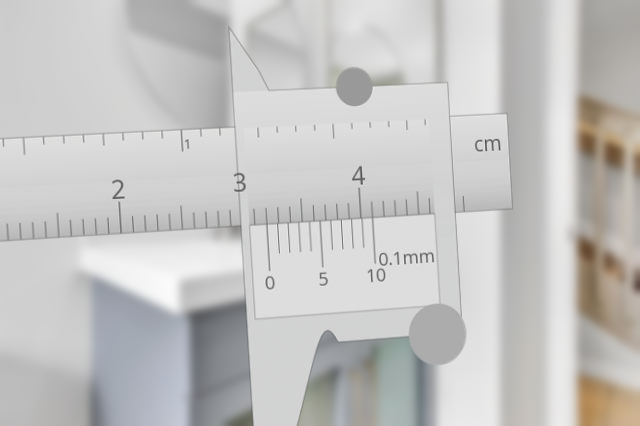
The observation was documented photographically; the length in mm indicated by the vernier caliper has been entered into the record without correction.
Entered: 32.0 mm
